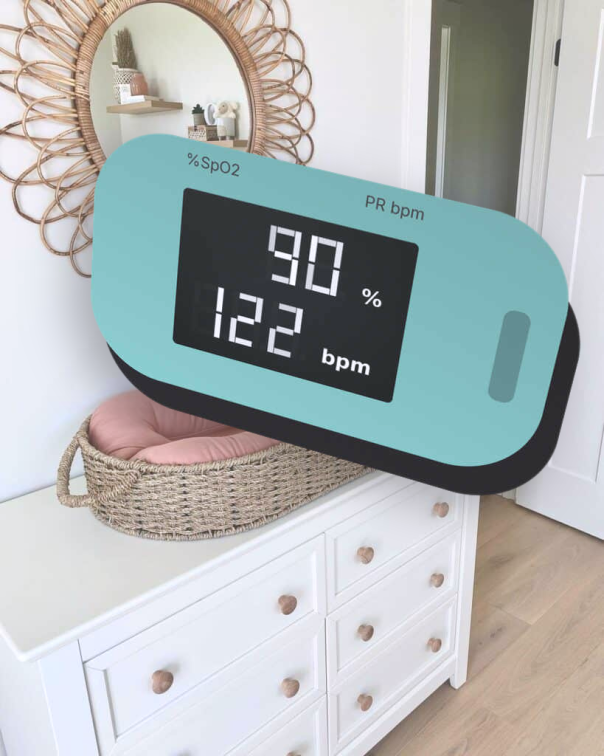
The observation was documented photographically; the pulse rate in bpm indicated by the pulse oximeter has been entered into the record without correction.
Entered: 122 bpm
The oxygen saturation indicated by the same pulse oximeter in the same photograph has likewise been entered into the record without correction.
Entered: 90 %
